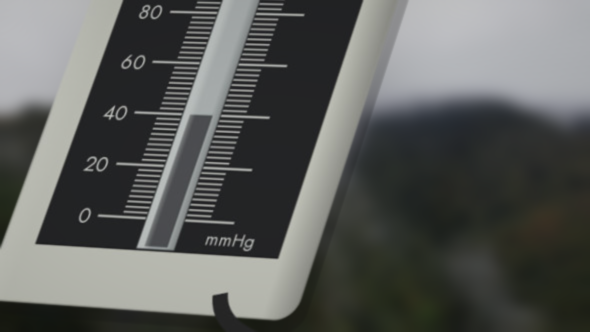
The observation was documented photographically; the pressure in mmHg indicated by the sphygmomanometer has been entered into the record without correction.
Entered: 40 mmHg
